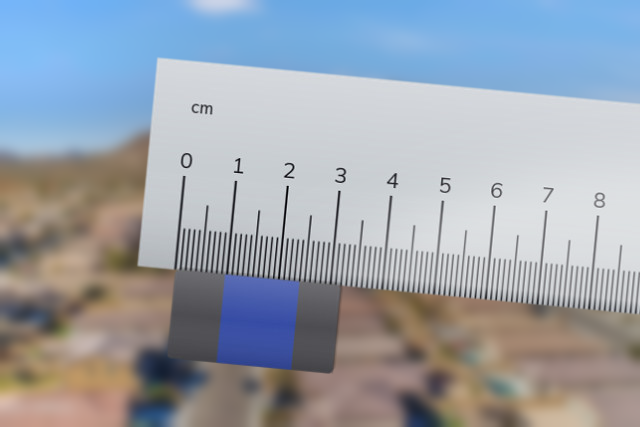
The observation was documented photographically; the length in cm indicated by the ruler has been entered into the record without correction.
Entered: 3.2 cm
